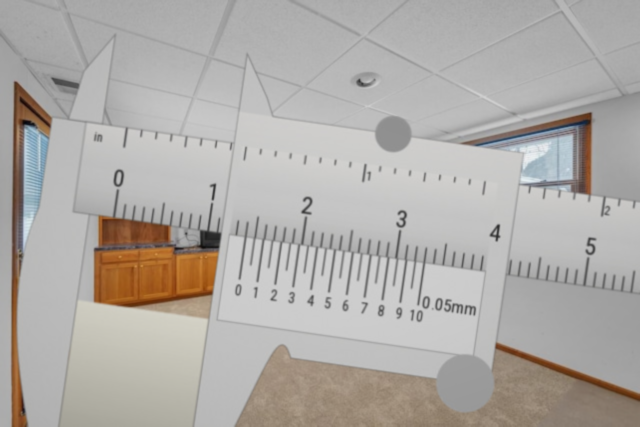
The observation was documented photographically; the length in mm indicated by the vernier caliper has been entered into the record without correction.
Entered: 14.0 mm
